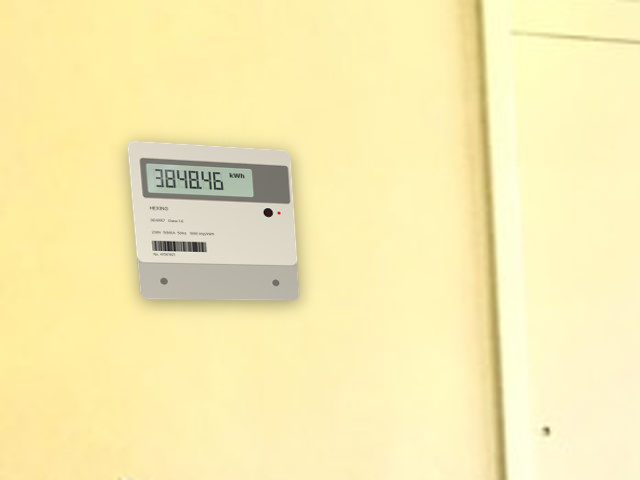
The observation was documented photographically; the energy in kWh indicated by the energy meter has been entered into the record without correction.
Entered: 3848.46 kWh
